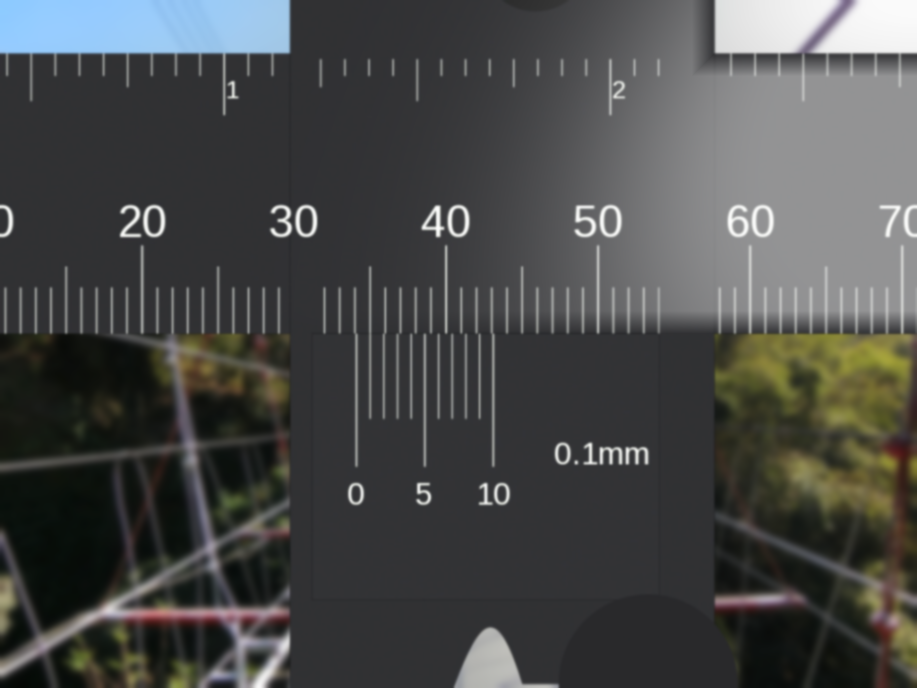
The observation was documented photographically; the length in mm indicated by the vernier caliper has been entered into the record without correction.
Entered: 34.1 mm
